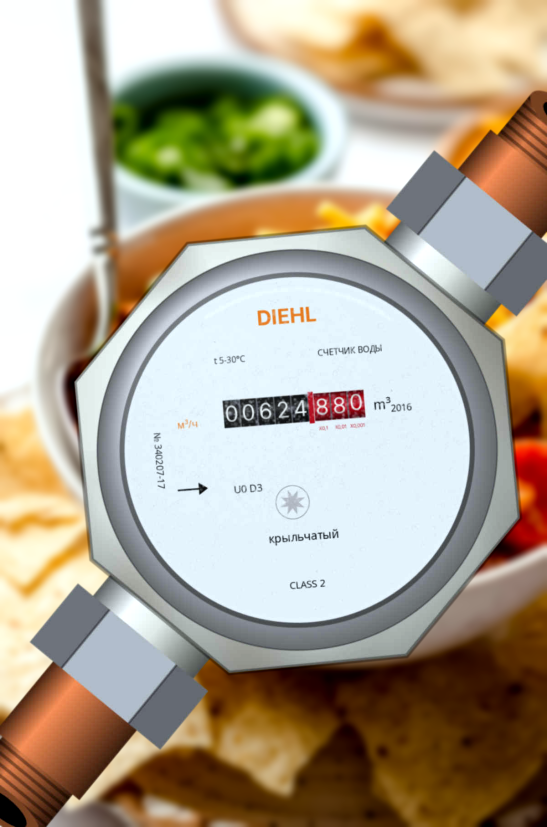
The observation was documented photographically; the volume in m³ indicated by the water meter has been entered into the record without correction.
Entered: 624.880 m³
